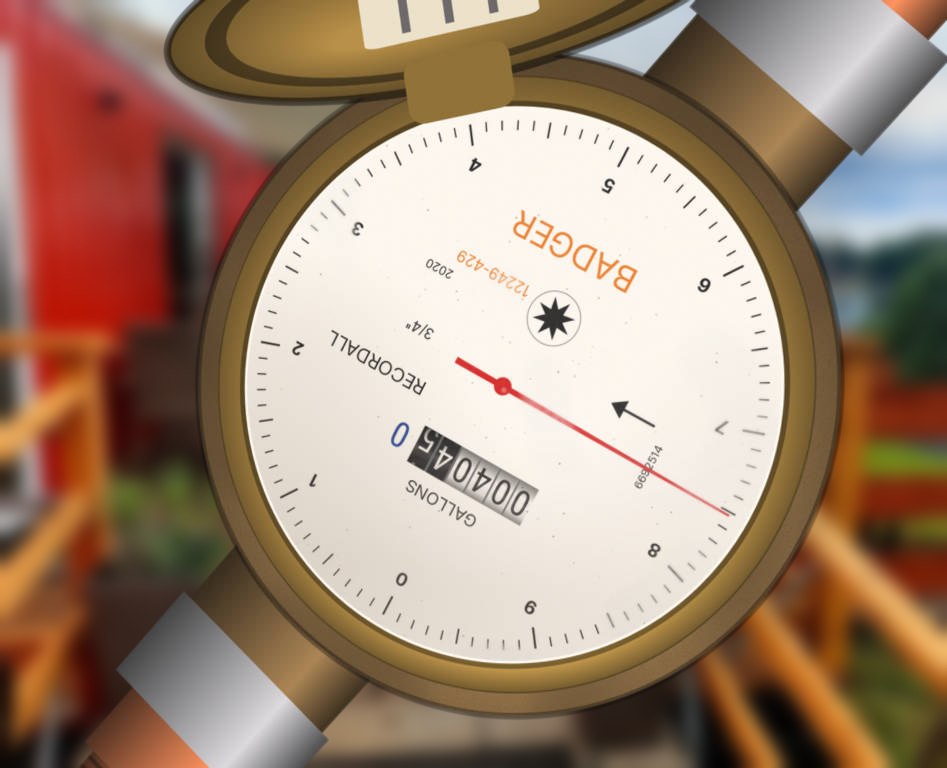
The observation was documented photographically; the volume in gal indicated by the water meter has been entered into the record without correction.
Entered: 40447.5 gal
